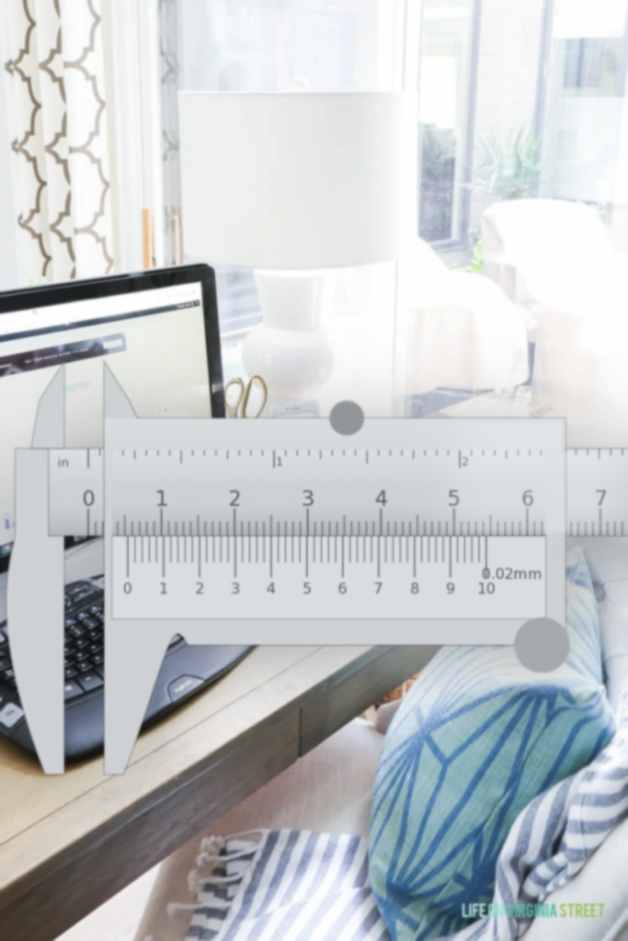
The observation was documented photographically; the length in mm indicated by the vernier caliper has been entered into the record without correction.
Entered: 5.4 mm
